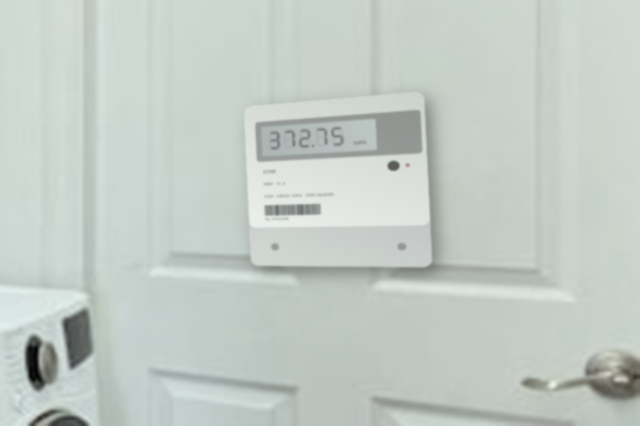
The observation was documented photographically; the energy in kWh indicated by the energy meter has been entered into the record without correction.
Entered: 372.75 kWh
